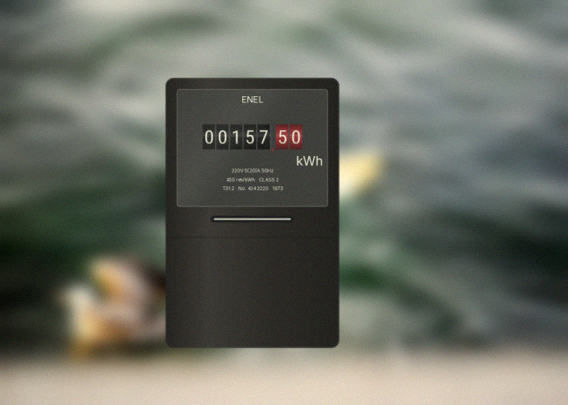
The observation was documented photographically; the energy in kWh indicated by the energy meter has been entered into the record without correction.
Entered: 157.50 kWh
